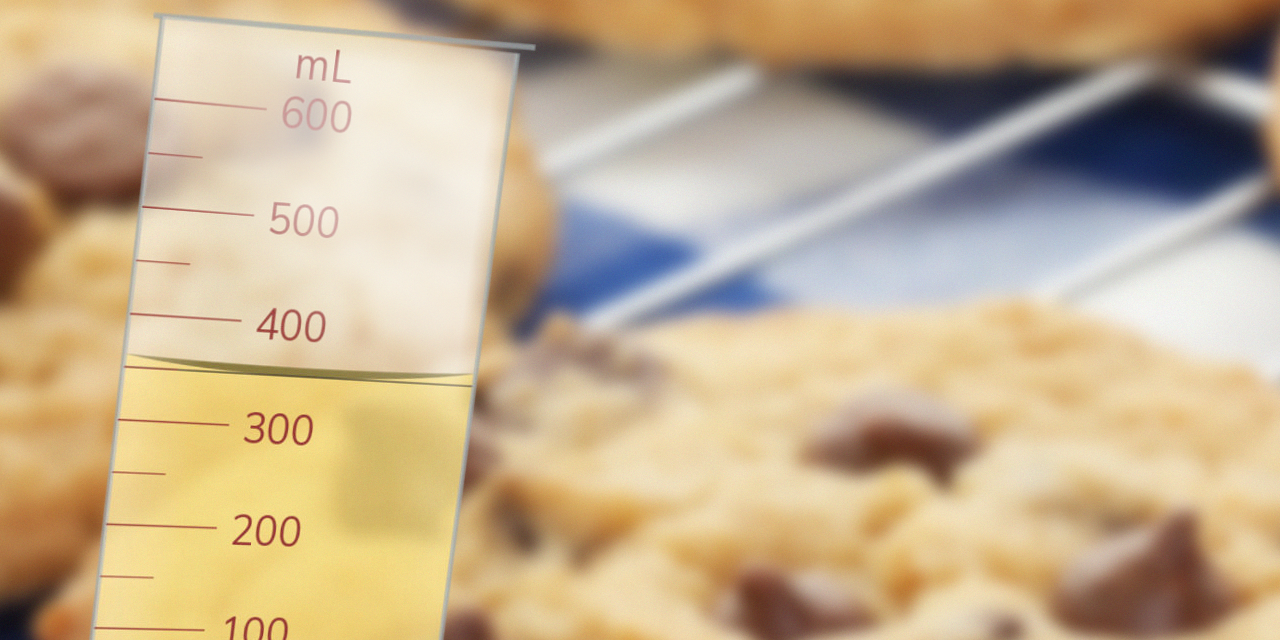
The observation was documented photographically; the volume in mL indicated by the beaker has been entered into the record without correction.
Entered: 350 mL
